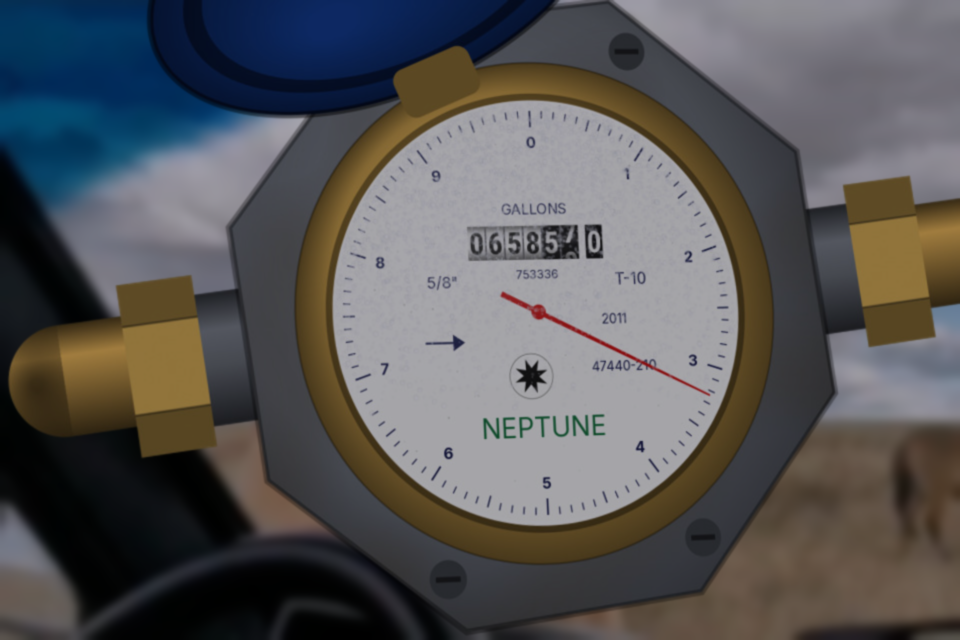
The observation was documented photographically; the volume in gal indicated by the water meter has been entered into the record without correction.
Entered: 658573.2 gal
